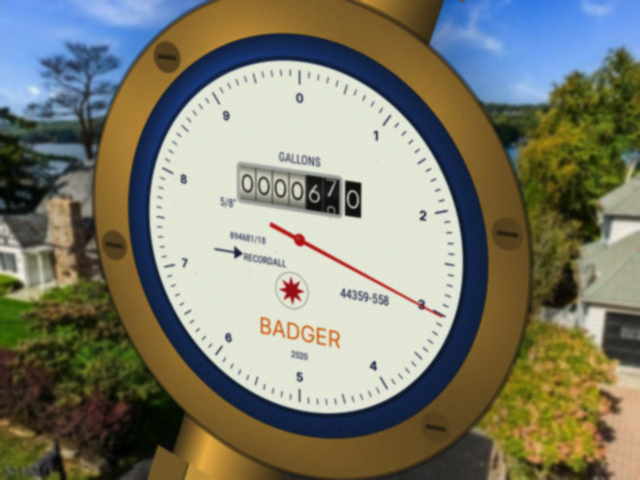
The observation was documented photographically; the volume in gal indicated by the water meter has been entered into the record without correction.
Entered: 673.0 gal
